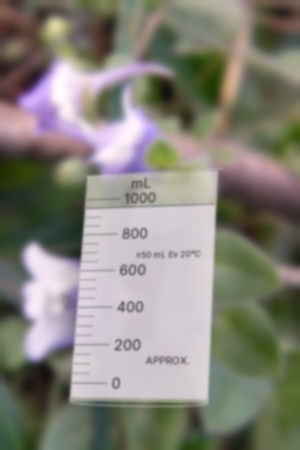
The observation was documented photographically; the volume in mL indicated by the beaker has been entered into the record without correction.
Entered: 950 mL
